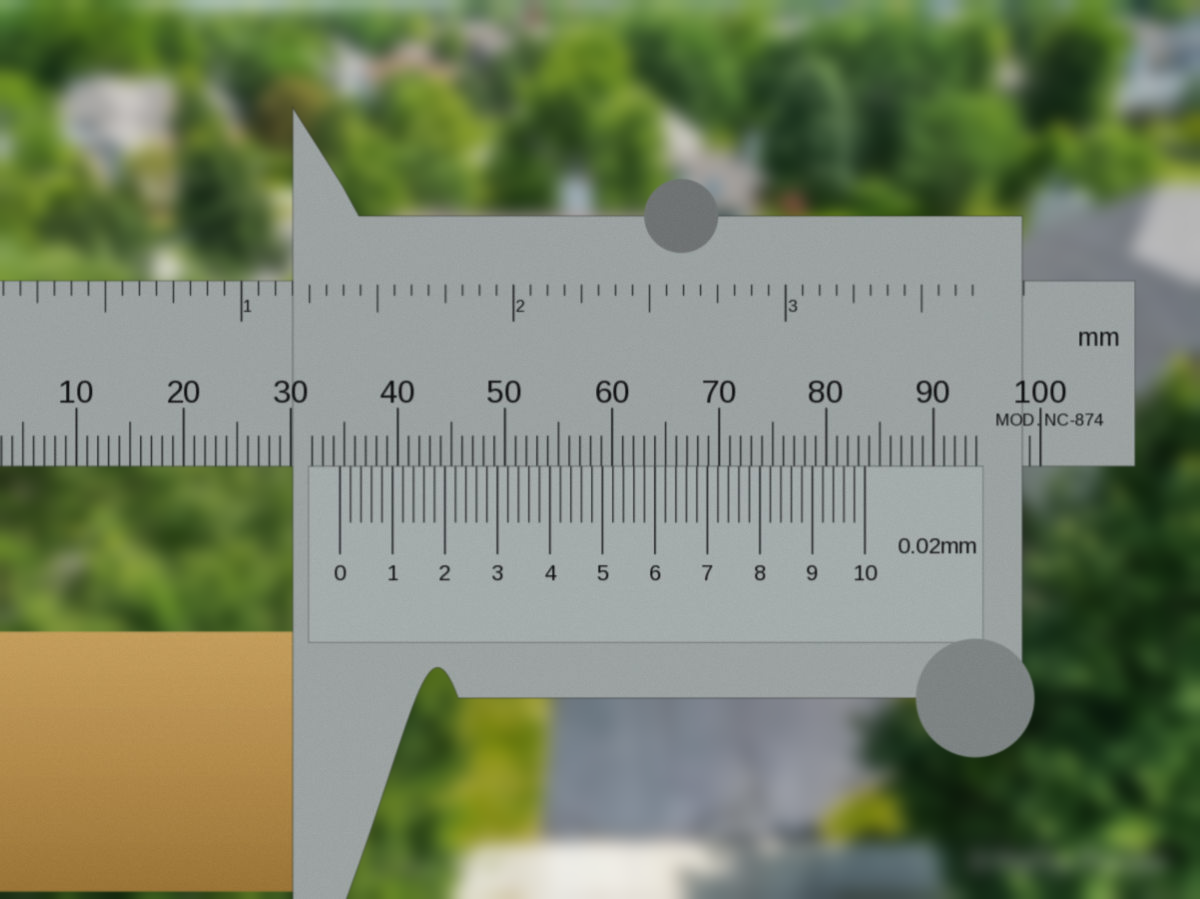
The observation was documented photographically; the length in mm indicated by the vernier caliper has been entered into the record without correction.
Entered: 34.6 mm
